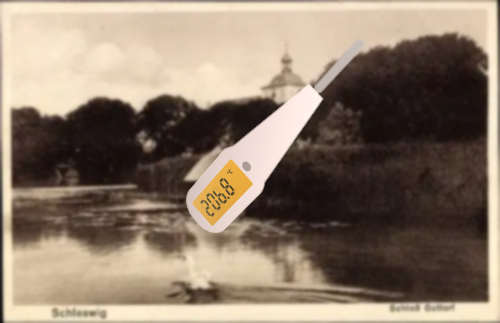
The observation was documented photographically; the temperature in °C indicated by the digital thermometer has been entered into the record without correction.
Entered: 206.8 °C
